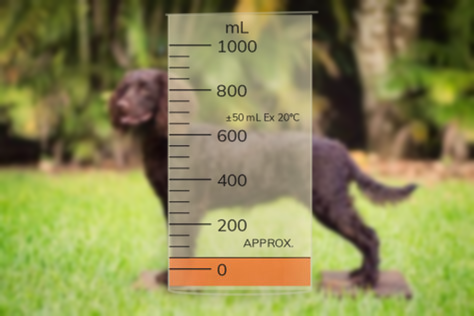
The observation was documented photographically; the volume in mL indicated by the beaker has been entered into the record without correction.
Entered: 50 mL
